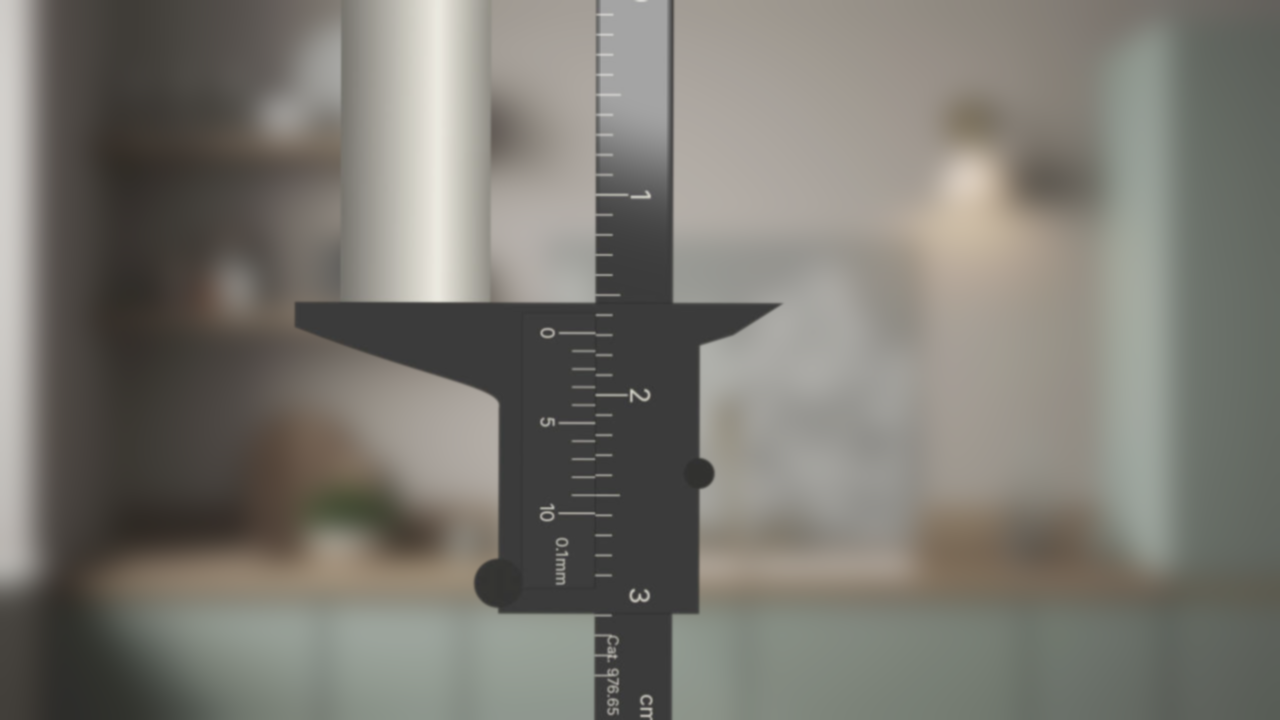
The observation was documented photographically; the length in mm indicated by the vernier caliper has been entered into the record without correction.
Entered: 16.9 mm
